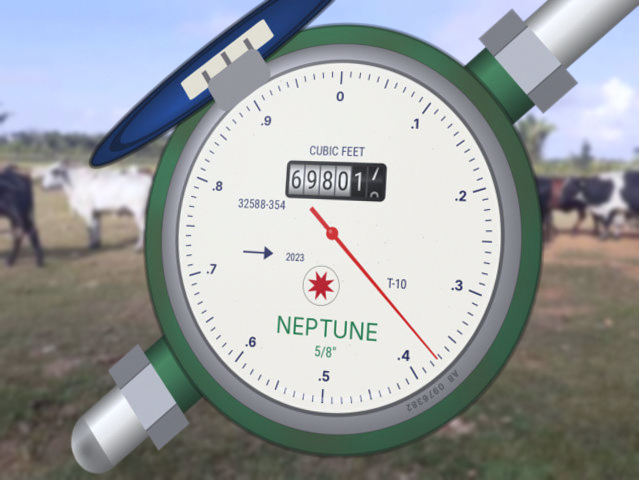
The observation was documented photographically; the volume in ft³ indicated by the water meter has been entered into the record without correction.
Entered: 698017.37 ft³
